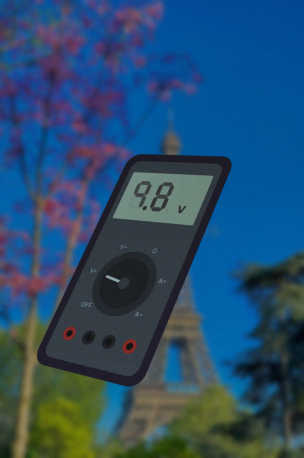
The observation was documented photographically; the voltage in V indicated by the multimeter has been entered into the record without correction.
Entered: 9.8 V
